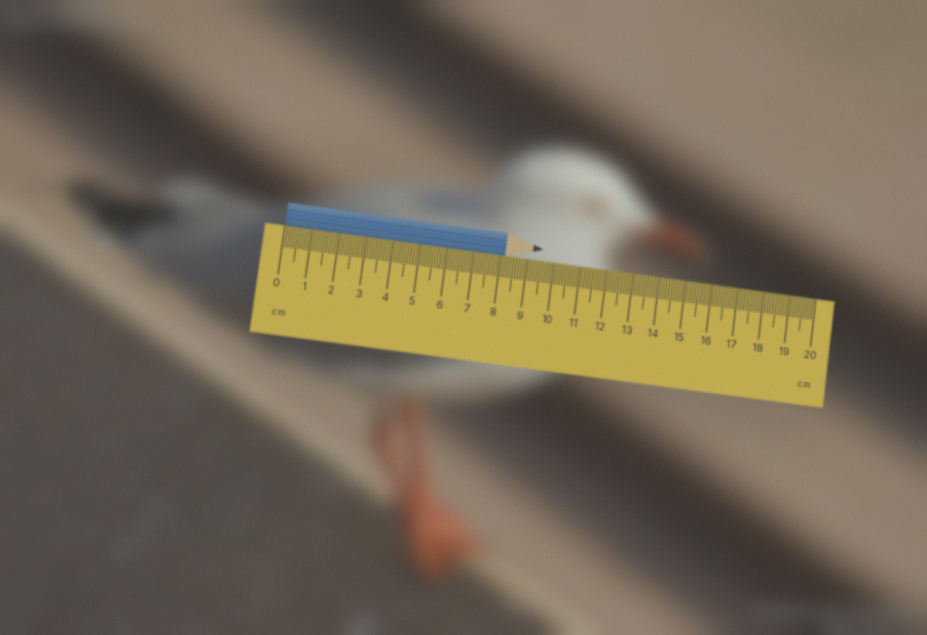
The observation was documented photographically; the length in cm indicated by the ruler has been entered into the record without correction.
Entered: 9.5 cm
